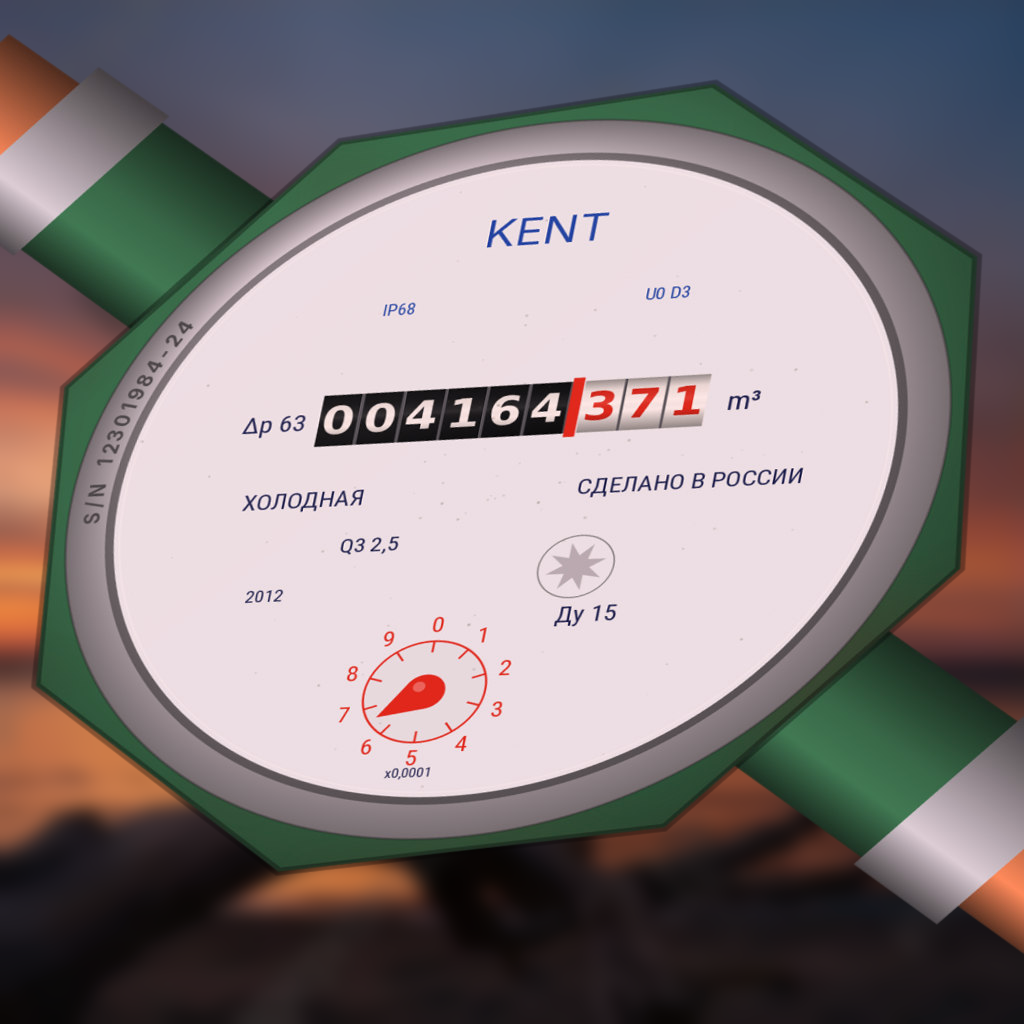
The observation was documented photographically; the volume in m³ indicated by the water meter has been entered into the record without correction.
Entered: 4164.3716 m³
